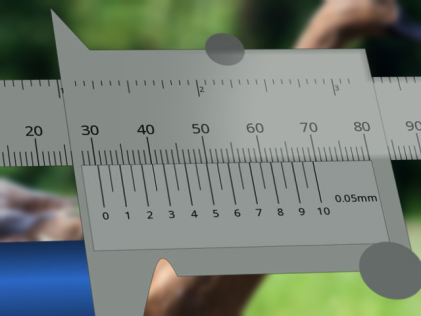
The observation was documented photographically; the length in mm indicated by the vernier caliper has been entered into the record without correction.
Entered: 30.4 mm
